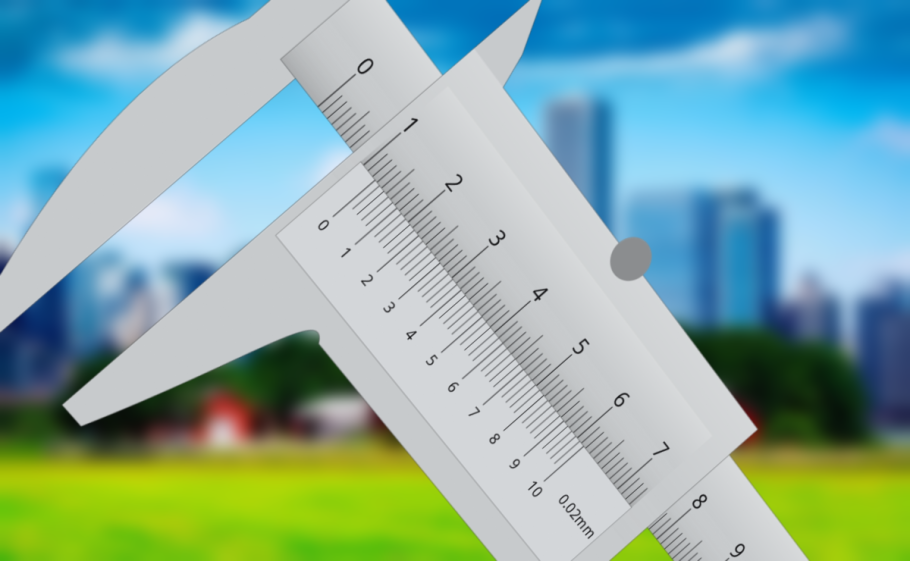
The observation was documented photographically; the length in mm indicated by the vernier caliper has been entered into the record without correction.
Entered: 12.6 mm
